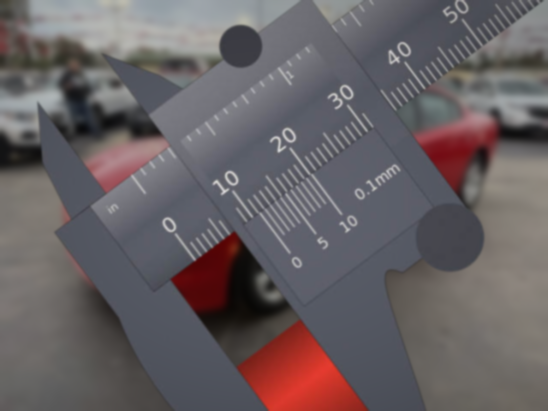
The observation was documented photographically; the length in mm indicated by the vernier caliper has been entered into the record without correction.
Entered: 11.2 mm
